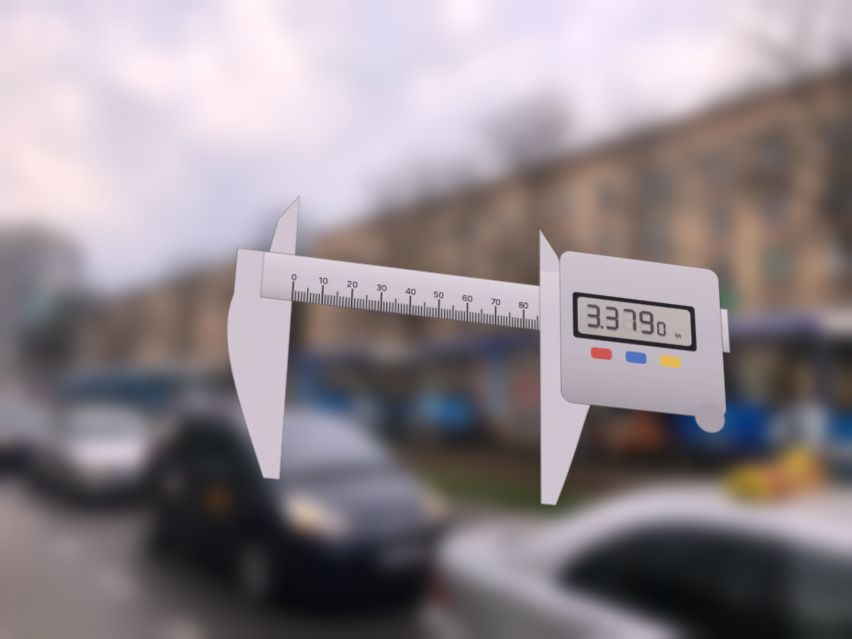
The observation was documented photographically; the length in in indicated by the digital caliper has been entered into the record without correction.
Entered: 3.3790 in
